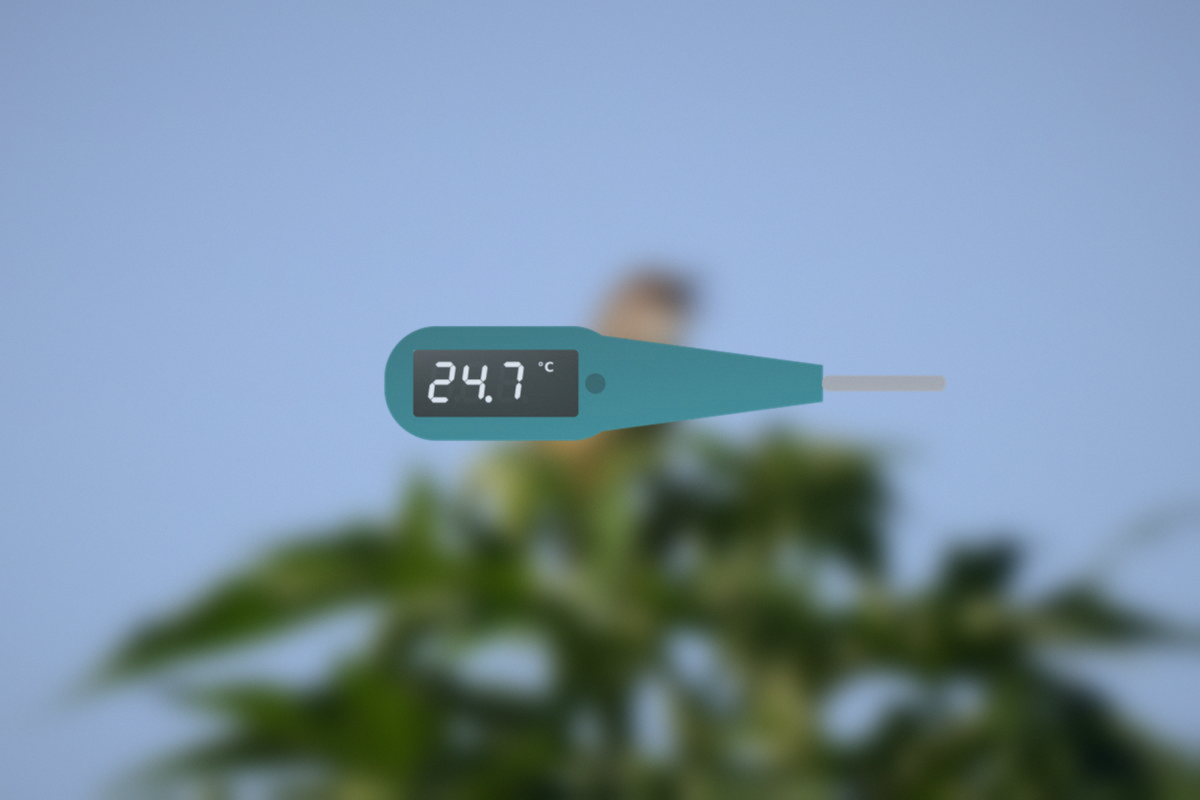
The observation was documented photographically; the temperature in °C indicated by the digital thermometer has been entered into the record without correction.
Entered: 24.7 °C
